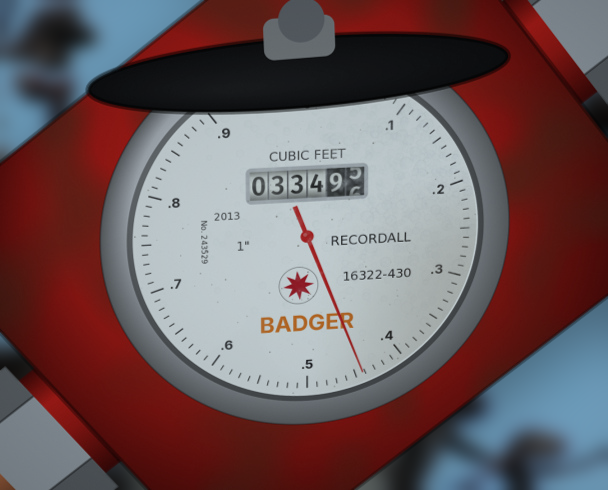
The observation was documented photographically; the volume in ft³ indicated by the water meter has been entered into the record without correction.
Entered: 33495.44 ft³
